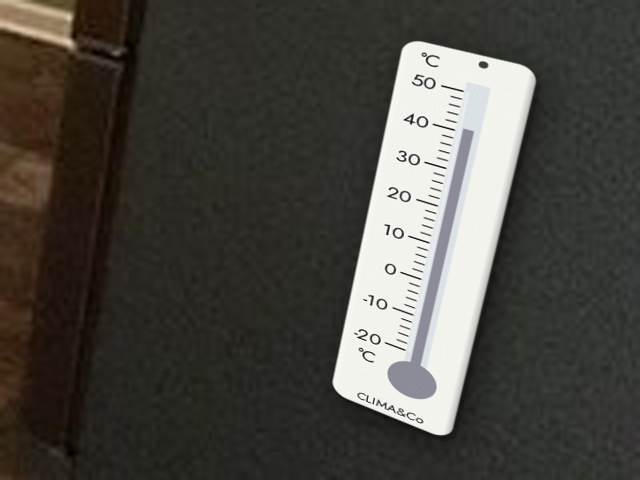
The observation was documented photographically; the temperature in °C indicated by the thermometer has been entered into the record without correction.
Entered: 41 °C
